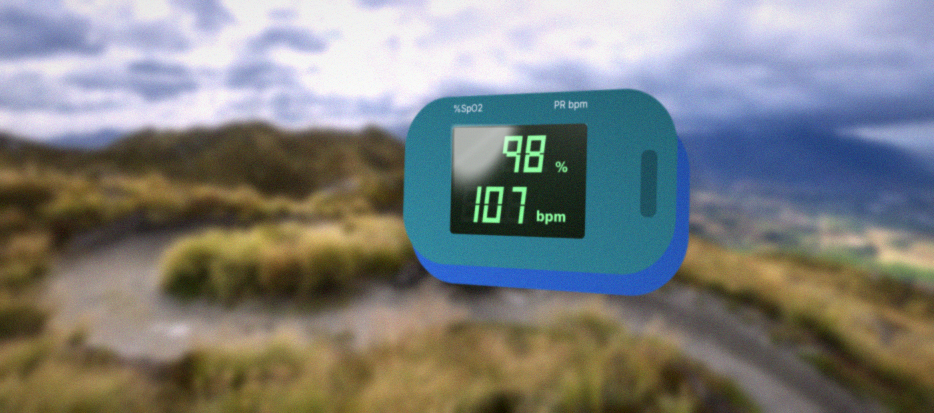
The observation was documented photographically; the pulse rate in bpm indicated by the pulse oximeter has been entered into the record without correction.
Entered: 107 bpm
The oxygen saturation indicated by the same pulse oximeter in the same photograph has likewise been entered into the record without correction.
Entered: 98 %
